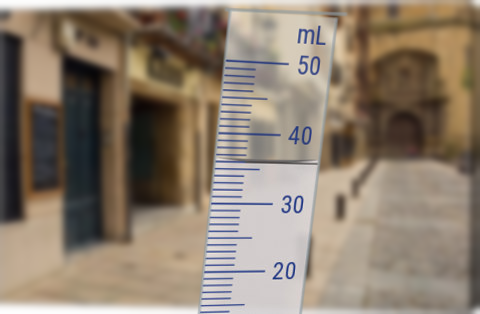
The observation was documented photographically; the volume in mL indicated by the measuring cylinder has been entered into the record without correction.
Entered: 36 mL
